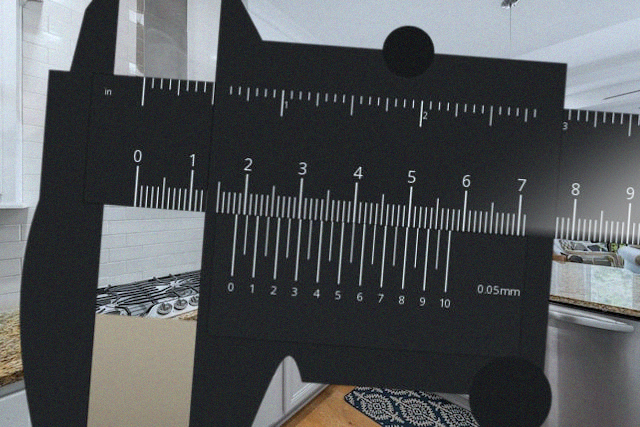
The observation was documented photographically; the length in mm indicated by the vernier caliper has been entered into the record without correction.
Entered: 18.6 mm
